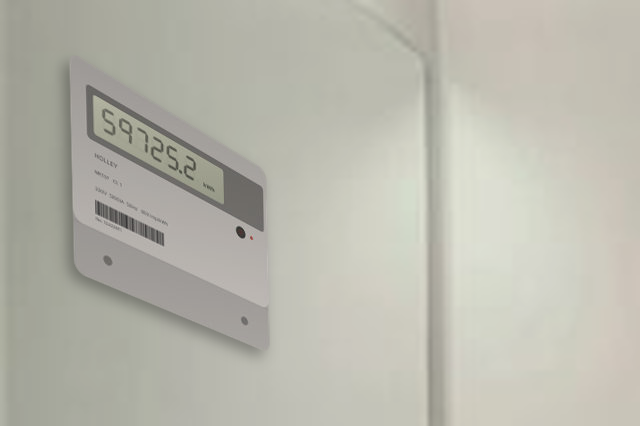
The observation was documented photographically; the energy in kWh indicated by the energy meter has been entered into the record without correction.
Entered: 59725.2 kWh
